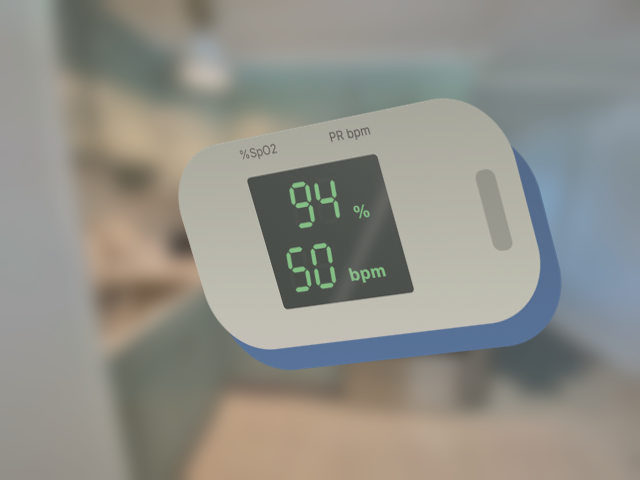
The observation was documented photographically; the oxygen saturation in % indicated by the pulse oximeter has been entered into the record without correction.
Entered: 94 %
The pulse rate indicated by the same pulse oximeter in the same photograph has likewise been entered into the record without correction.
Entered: 50 bpm
